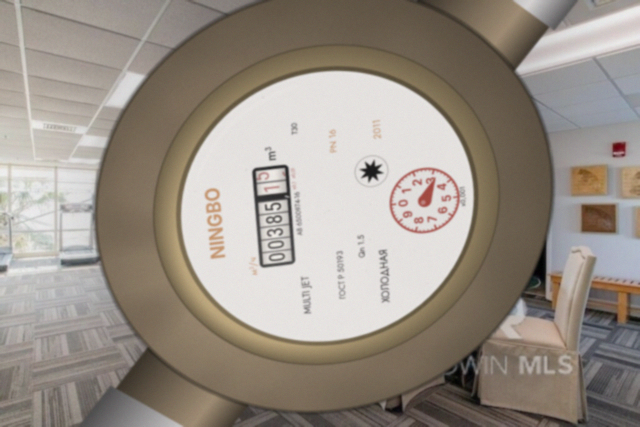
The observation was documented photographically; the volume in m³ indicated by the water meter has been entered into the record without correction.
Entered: 385.153 m³
